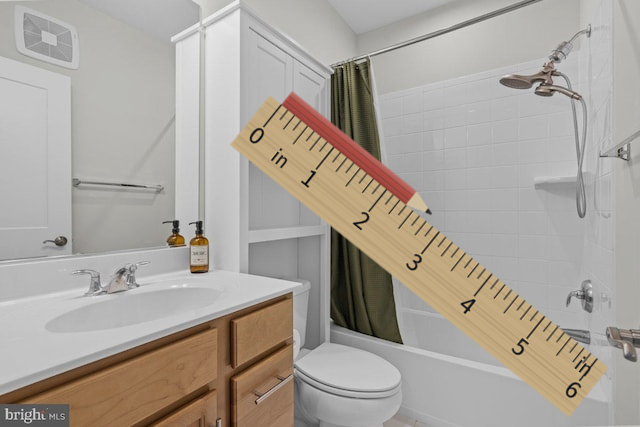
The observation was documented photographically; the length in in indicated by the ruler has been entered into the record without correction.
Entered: 2.75 in
